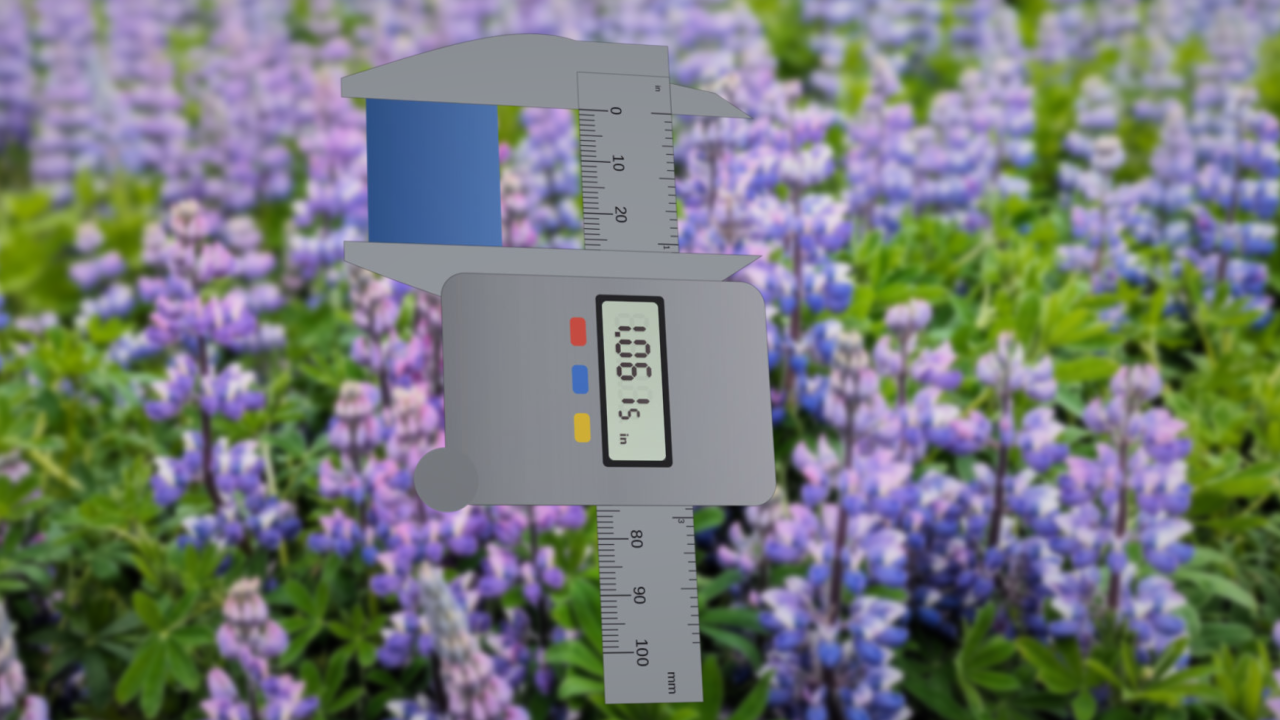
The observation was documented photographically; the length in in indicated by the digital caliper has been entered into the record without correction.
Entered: 1.0615 in
